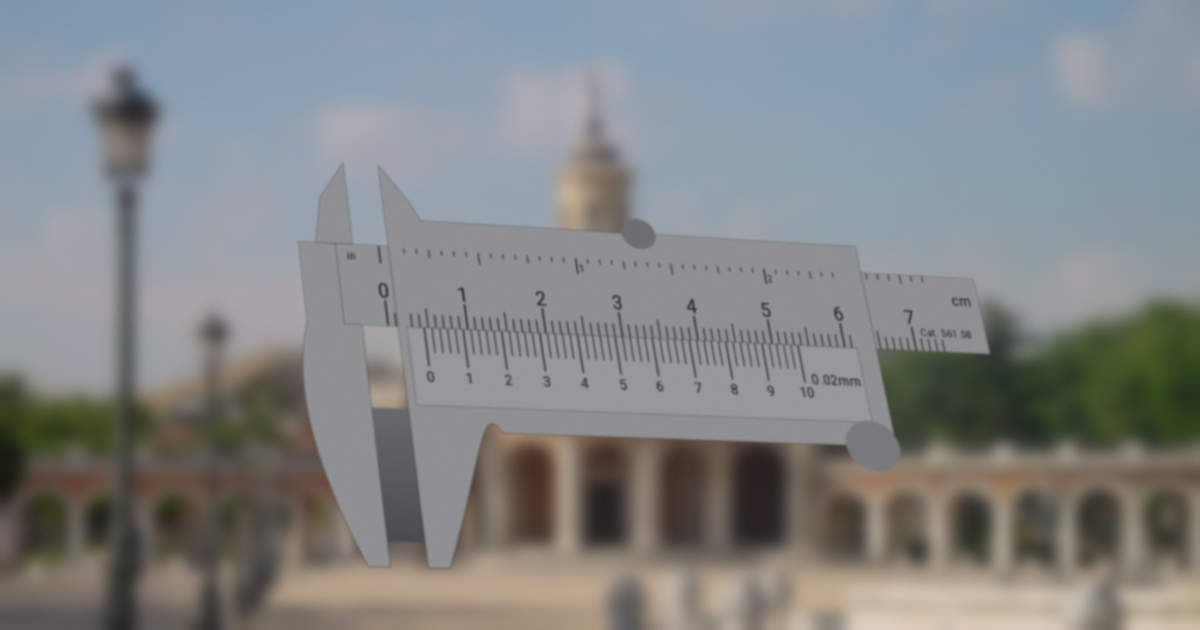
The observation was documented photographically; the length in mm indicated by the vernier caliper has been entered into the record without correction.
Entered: 4.5 mm
